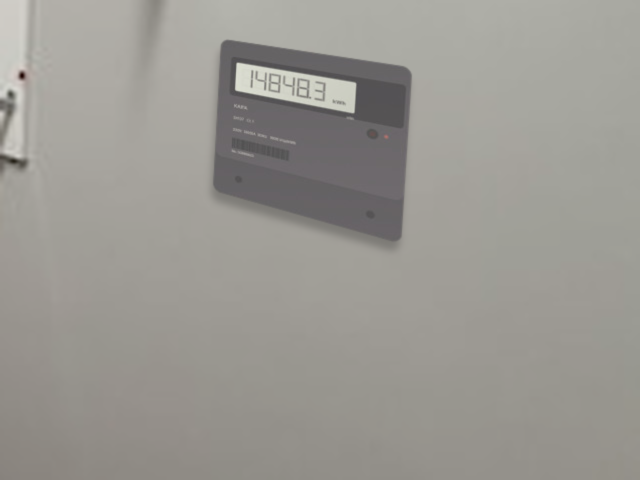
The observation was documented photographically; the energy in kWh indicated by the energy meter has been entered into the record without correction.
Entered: 14848.3 kWh
